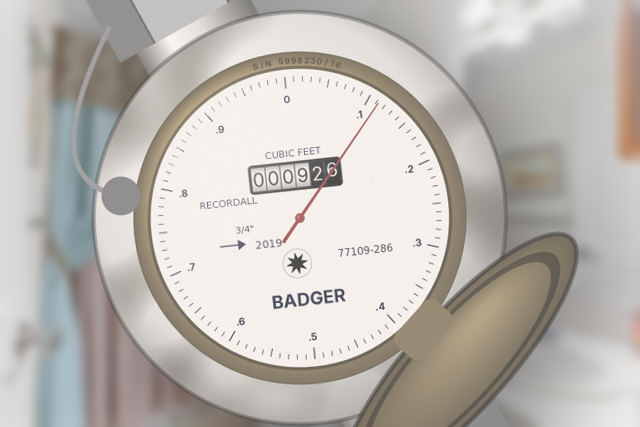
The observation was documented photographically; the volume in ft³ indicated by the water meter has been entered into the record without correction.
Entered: 926.11 ft³
